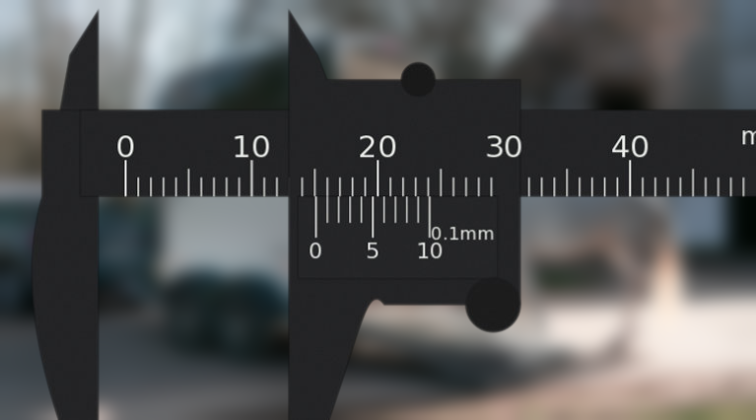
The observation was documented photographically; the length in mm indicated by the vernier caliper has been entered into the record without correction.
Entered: 15.1 mm
